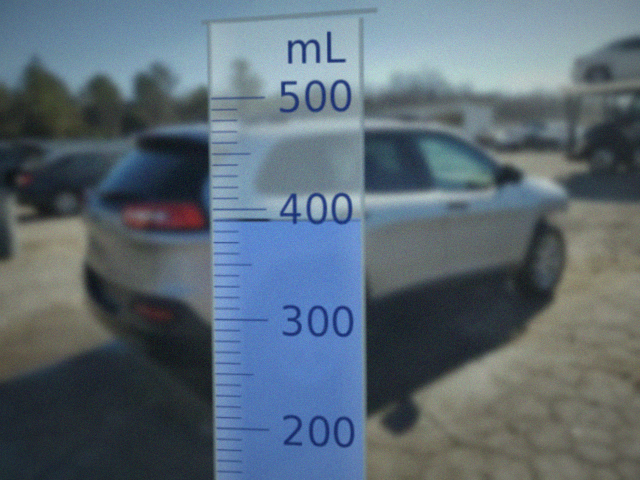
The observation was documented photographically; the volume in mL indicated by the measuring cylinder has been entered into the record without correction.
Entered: 390 mL
